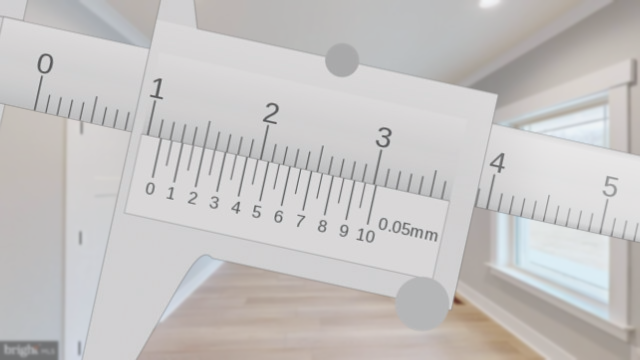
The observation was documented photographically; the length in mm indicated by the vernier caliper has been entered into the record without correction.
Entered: 11.2 mm
